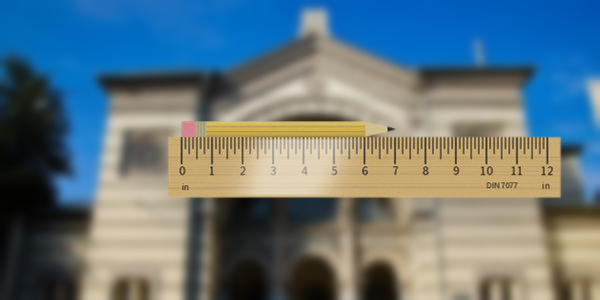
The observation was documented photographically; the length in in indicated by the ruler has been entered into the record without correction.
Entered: 7 in
